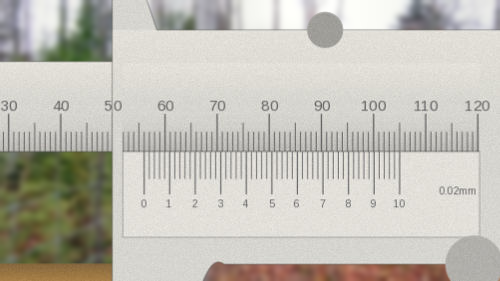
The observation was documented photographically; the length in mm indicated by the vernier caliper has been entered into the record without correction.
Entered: 56.0 mm
